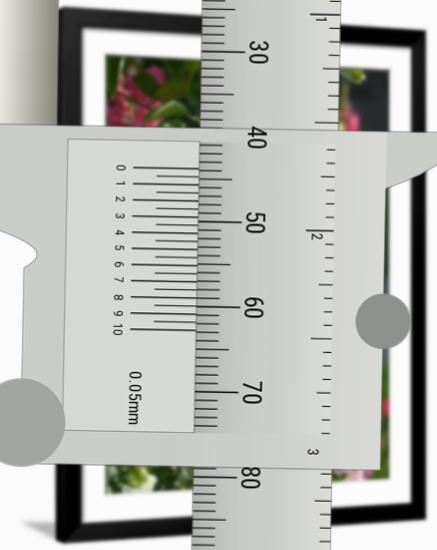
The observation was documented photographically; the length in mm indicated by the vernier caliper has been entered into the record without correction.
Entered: 43.8 mm
